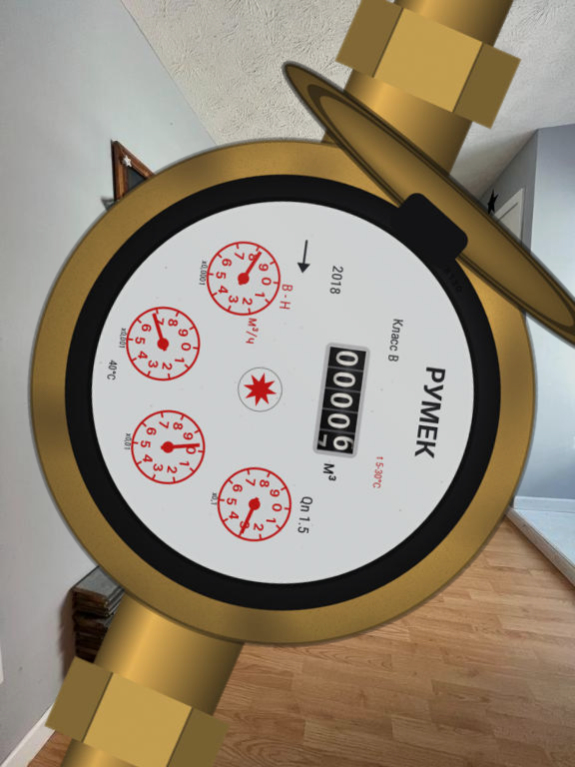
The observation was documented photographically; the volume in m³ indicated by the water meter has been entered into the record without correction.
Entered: 6.2968 m³
